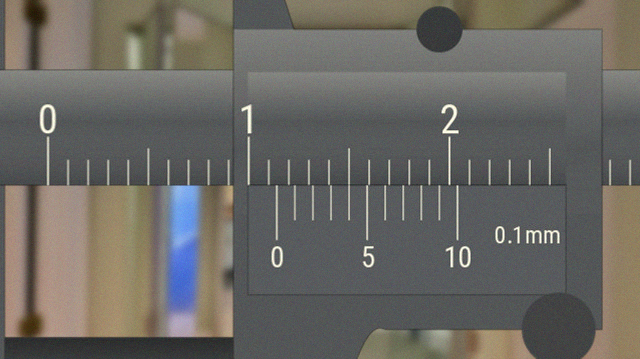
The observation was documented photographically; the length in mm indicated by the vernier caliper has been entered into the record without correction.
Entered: 11.4 mm
